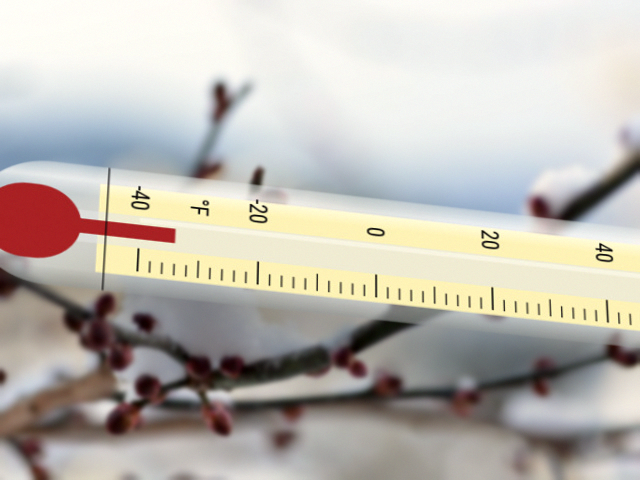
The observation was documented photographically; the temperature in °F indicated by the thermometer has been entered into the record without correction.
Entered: -34 °F
